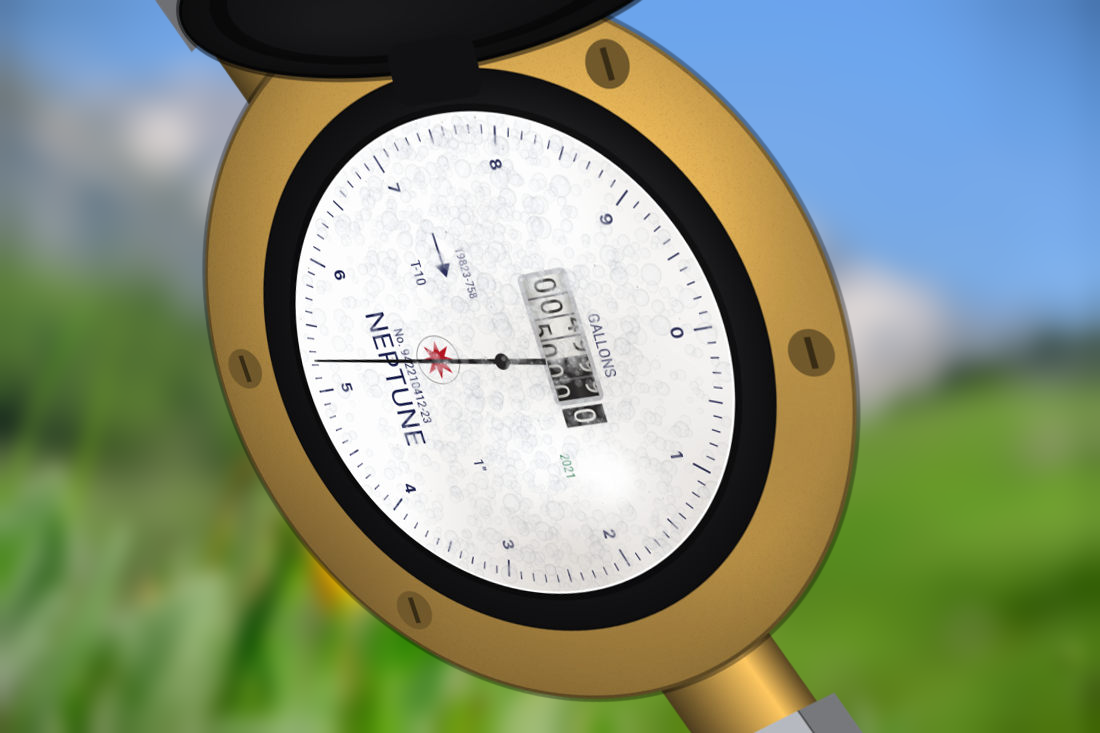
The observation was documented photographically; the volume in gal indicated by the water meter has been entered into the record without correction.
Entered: 49995.2 gal
